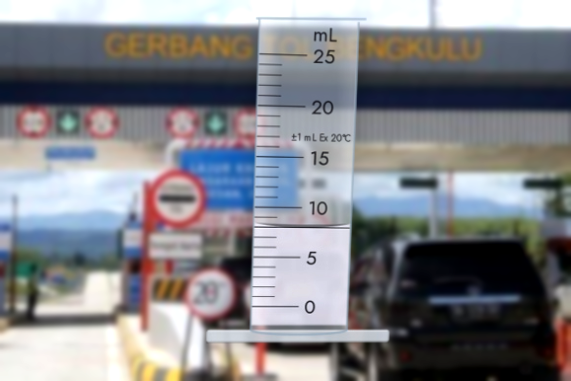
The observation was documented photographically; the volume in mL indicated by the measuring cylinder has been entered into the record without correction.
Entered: 8 mL
